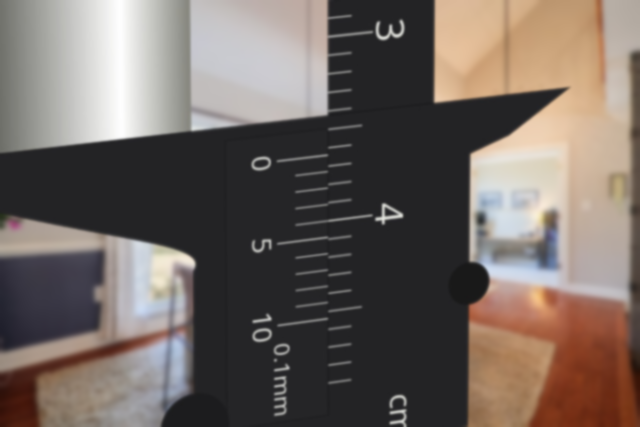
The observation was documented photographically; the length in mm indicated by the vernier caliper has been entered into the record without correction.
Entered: 36.4 mm
